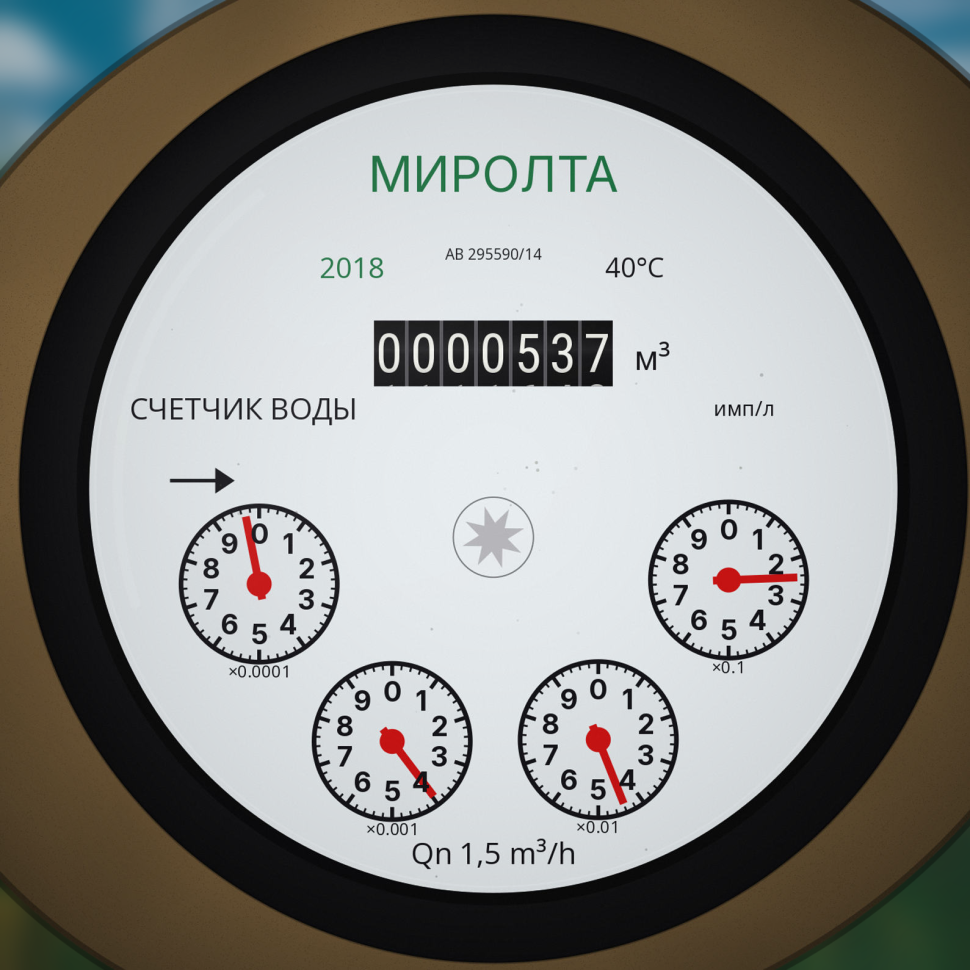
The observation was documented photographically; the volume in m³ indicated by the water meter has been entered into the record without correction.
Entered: 537.2439 m³
